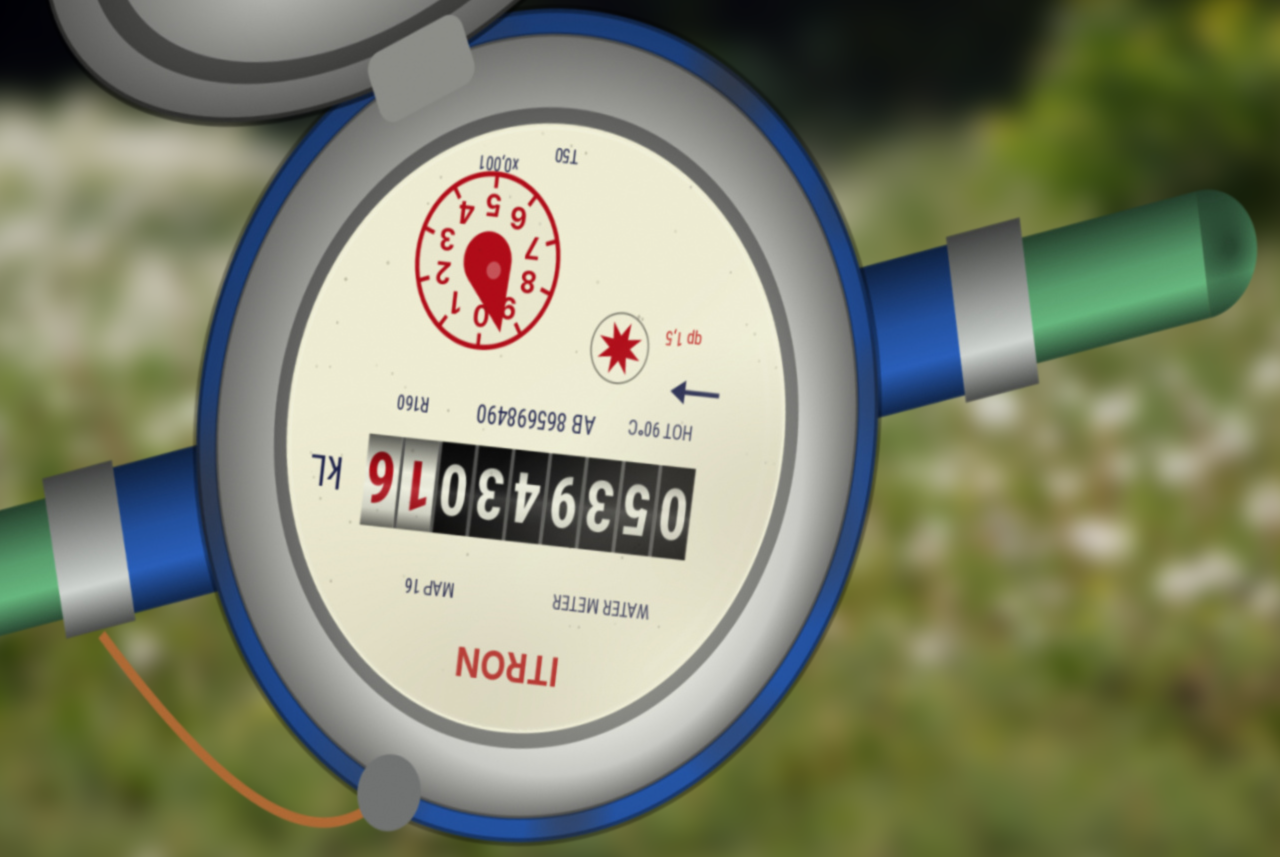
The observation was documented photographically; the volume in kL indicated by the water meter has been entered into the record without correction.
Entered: 539430.159 kL
